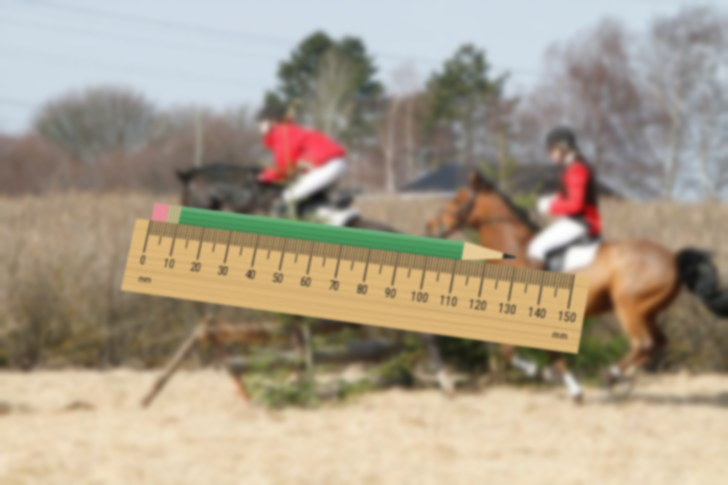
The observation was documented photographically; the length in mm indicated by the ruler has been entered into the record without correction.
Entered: 130 mm
